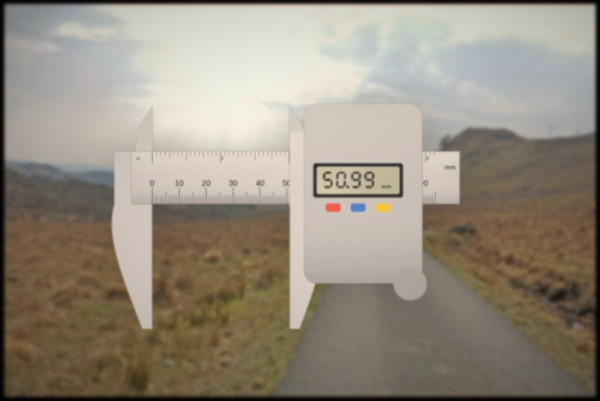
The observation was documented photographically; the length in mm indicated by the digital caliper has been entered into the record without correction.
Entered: 50.99 mm
